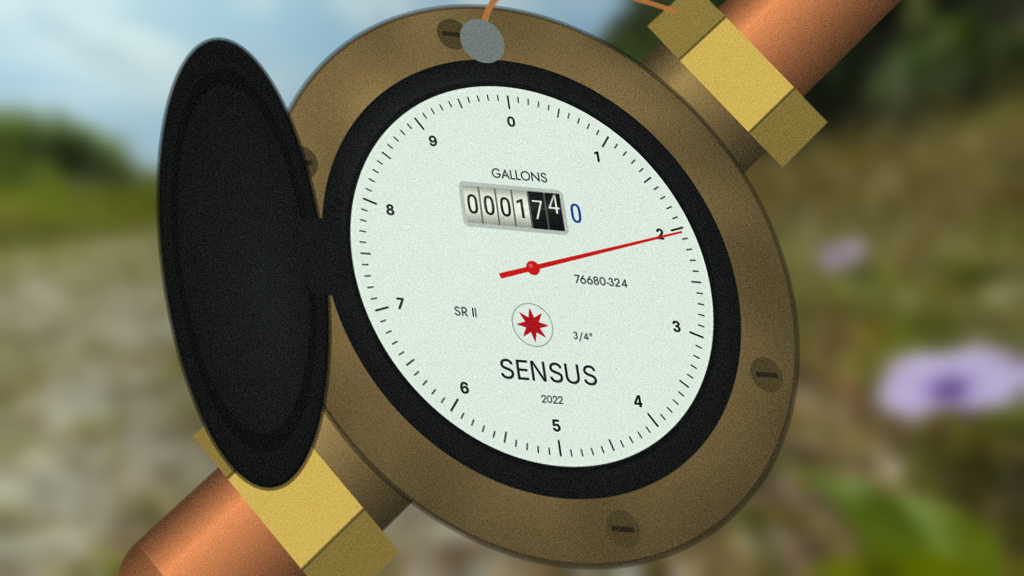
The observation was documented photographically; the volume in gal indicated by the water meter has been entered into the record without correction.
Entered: 1742.0 gal
